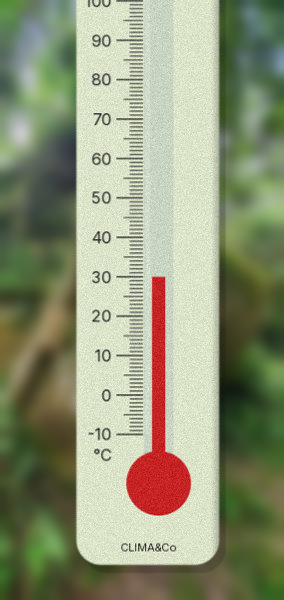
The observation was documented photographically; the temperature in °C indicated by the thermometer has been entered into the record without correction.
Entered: 30 °C
